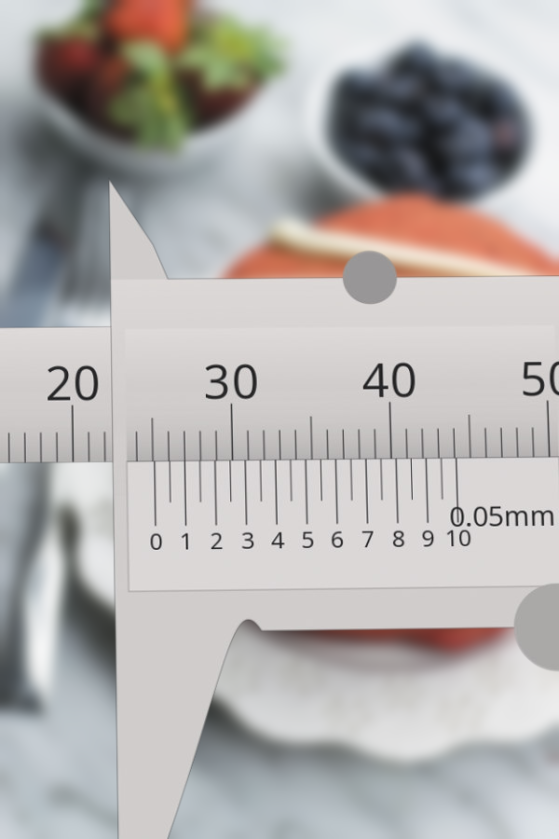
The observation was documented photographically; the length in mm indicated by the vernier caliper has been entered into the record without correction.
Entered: 25.1 mm
